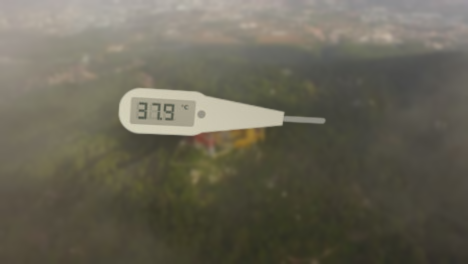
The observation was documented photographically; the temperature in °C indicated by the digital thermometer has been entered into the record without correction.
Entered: 37.9 °C
